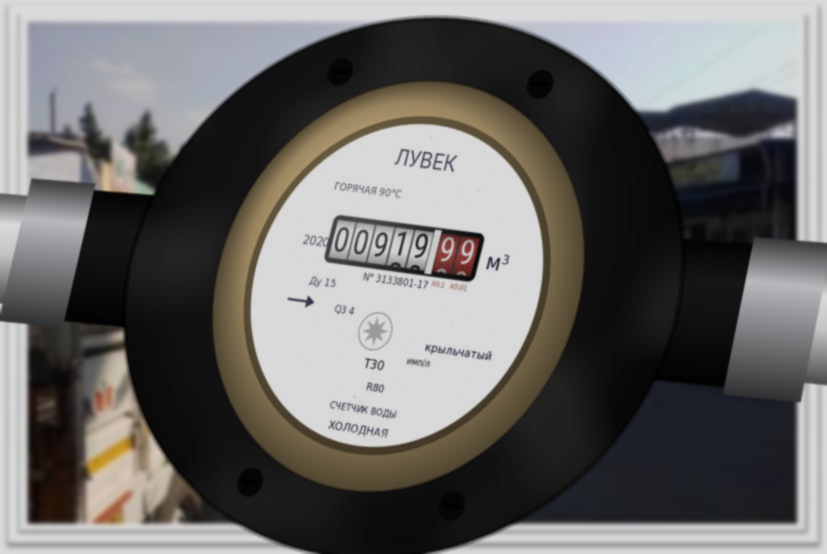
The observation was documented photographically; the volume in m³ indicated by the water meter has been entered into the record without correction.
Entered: 919.99 m³
